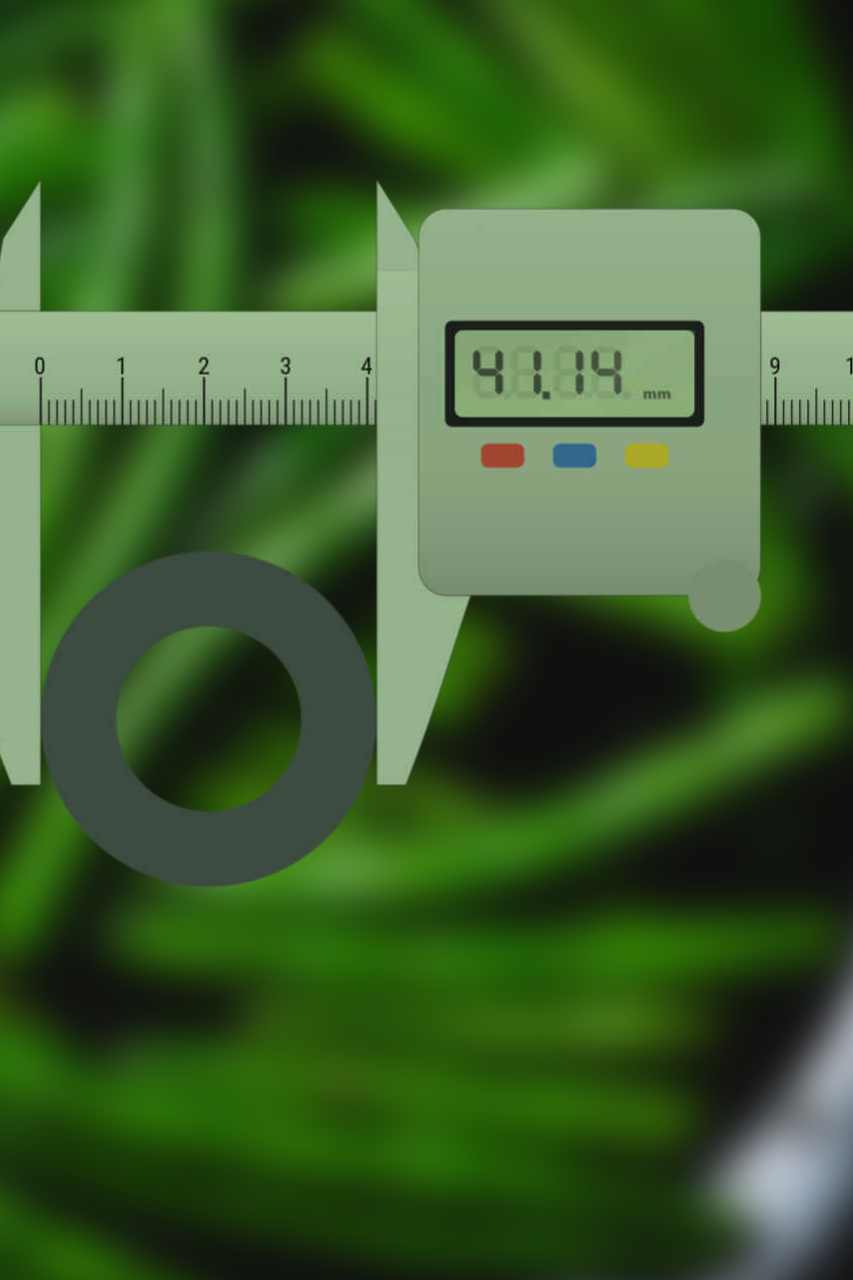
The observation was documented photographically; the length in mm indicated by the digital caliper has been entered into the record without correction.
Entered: 41.14 mm
